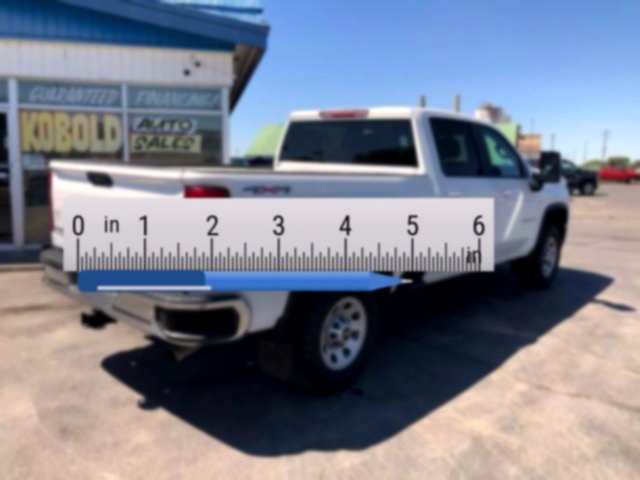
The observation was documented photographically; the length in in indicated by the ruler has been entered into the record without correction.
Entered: 5 in
